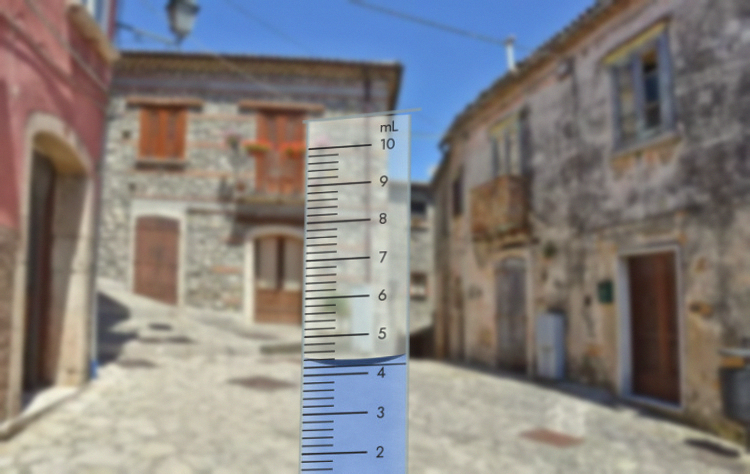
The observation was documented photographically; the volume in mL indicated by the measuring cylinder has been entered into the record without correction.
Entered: 4.2 mL
